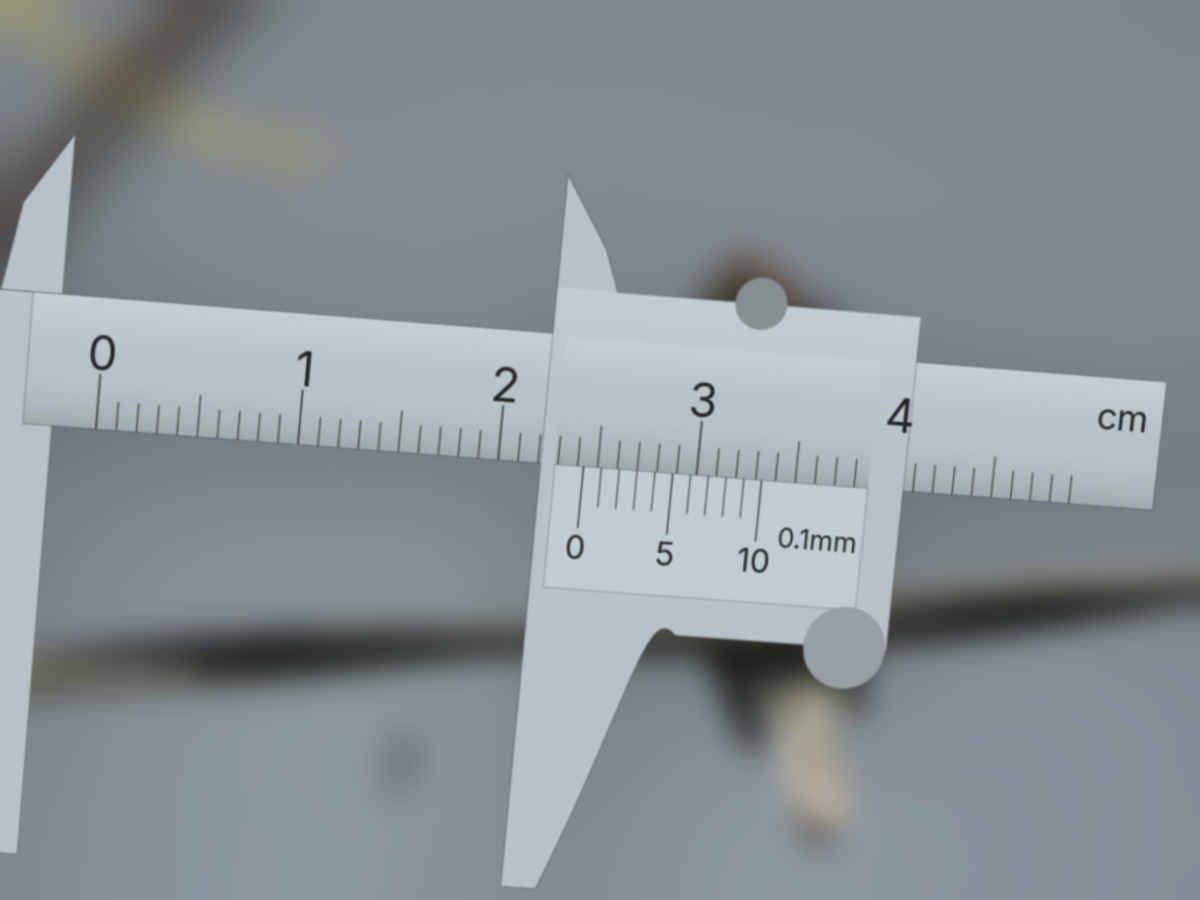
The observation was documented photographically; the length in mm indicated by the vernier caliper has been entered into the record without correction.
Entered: 24.3 mm
